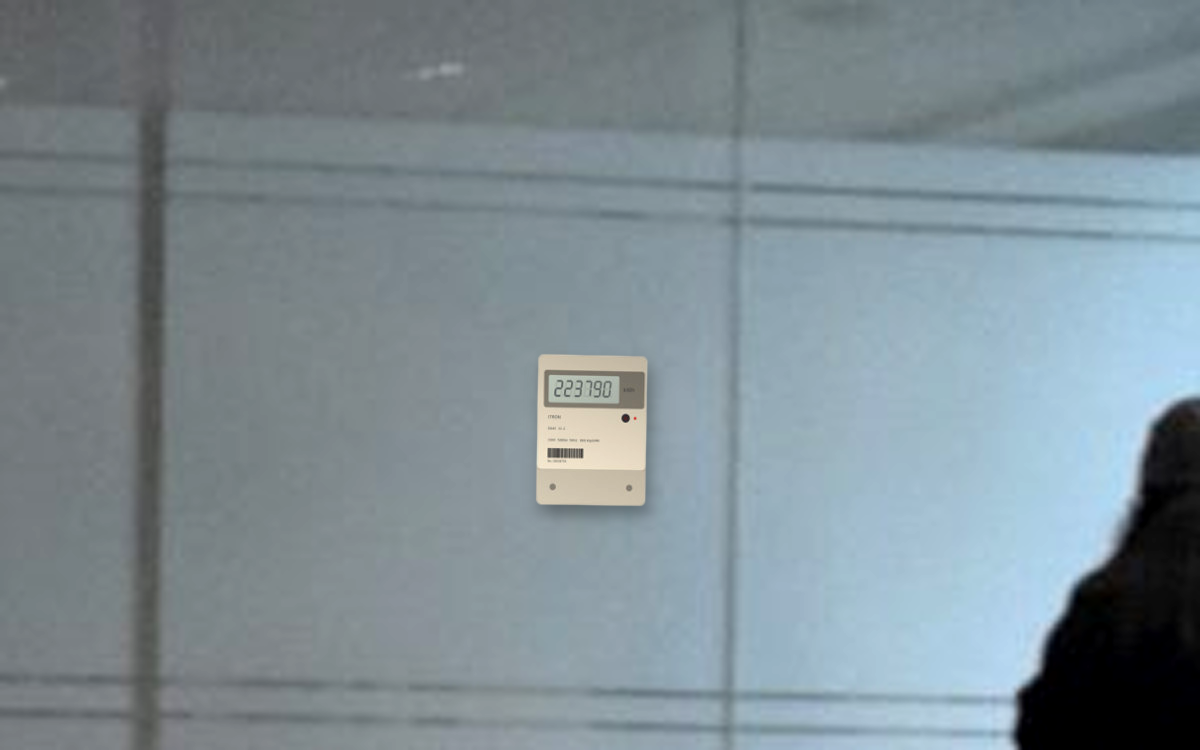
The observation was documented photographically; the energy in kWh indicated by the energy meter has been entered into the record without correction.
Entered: 223790 kWh
